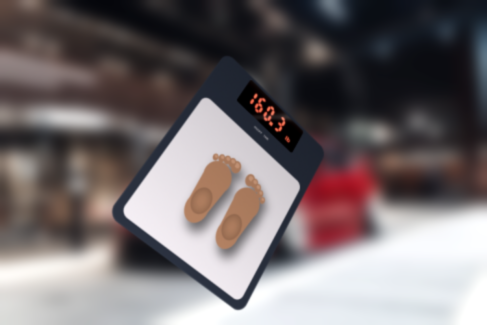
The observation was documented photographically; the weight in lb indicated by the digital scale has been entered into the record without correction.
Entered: 160.3 lb
